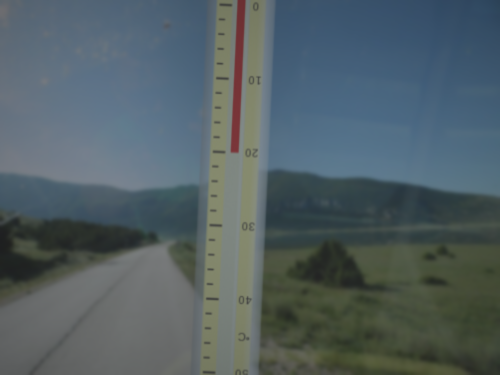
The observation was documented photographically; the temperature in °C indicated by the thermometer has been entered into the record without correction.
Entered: 20 °C
